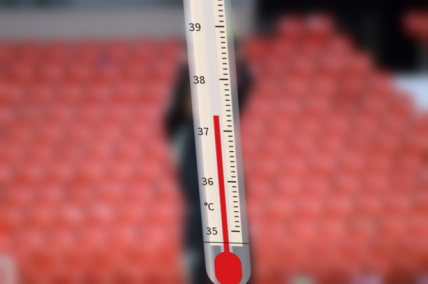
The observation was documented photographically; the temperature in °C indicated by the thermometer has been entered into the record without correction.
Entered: 37.3 °C
